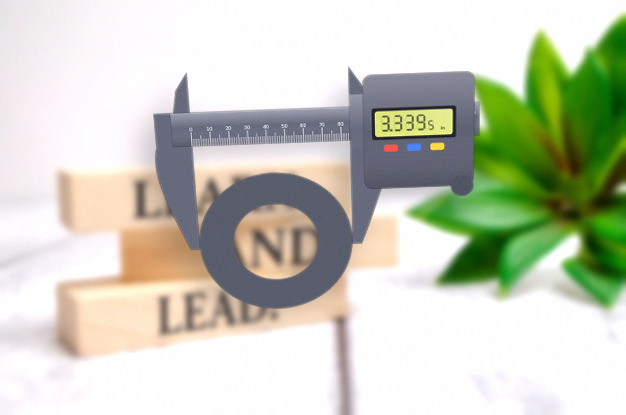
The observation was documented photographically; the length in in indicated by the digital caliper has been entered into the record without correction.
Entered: 3.3395 in
